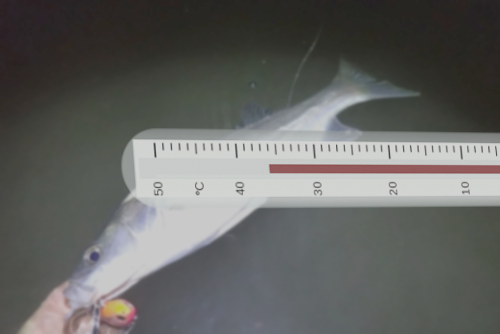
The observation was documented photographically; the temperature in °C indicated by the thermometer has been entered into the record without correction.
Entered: 36 °C
